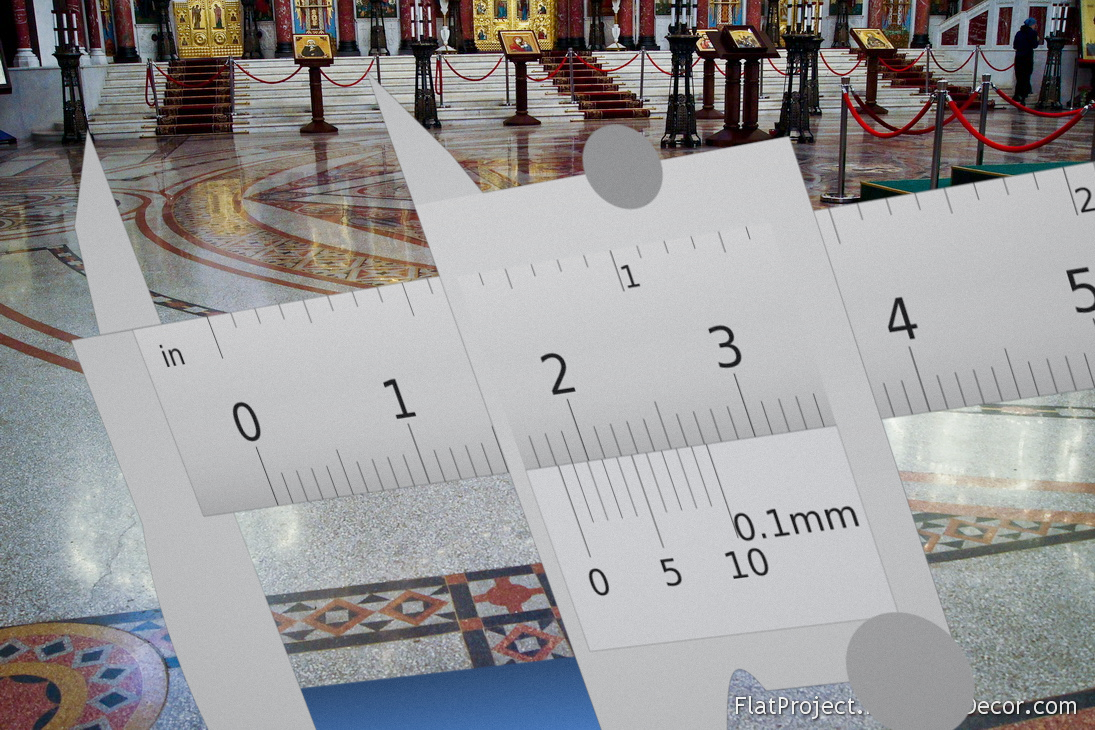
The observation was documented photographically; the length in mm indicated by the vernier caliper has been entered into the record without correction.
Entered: 18.1 mm
